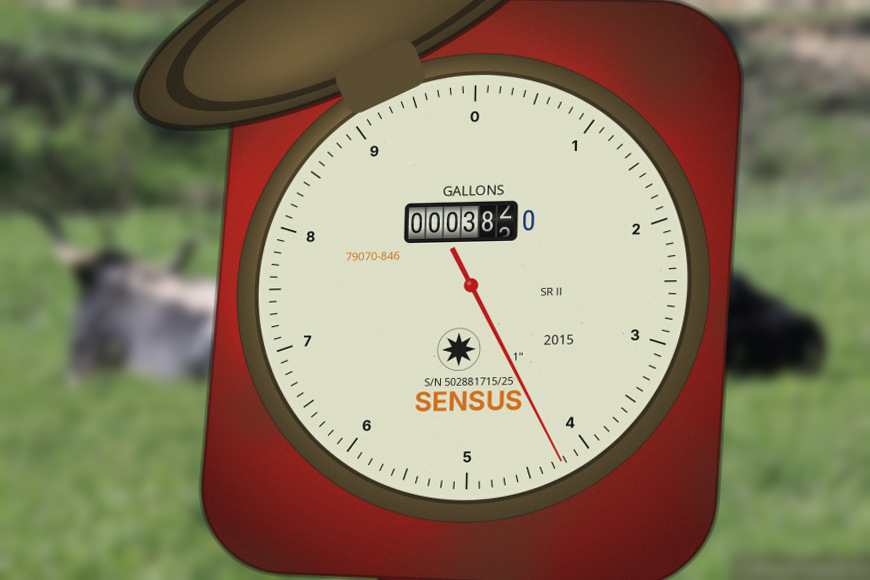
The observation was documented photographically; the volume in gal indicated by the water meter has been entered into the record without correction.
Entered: 3824.2 gal
